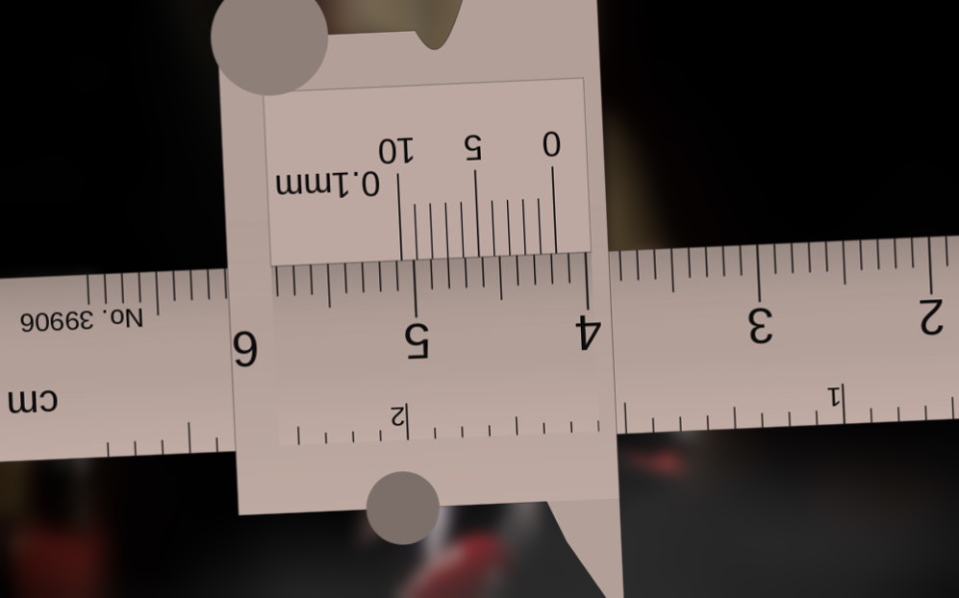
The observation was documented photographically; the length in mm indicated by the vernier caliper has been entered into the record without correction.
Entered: 41.7 mm
